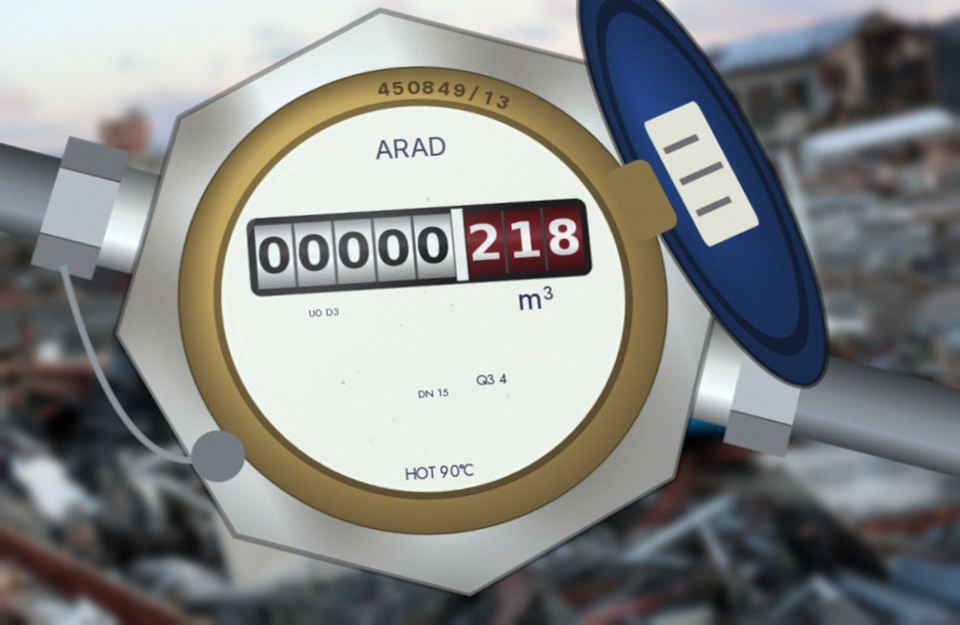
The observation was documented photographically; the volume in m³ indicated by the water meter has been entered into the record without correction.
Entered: 0.218 m³
